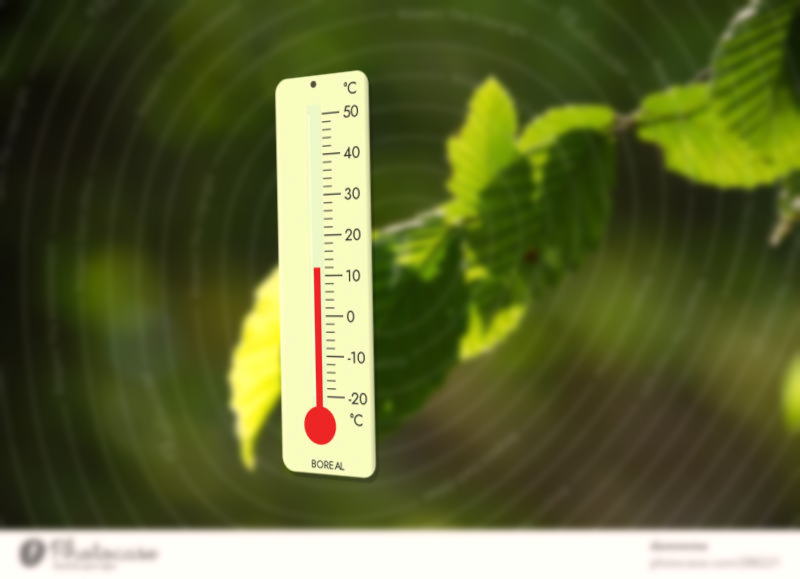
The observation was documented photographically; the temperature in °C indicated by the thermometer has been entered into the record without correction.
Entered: 12 °C
